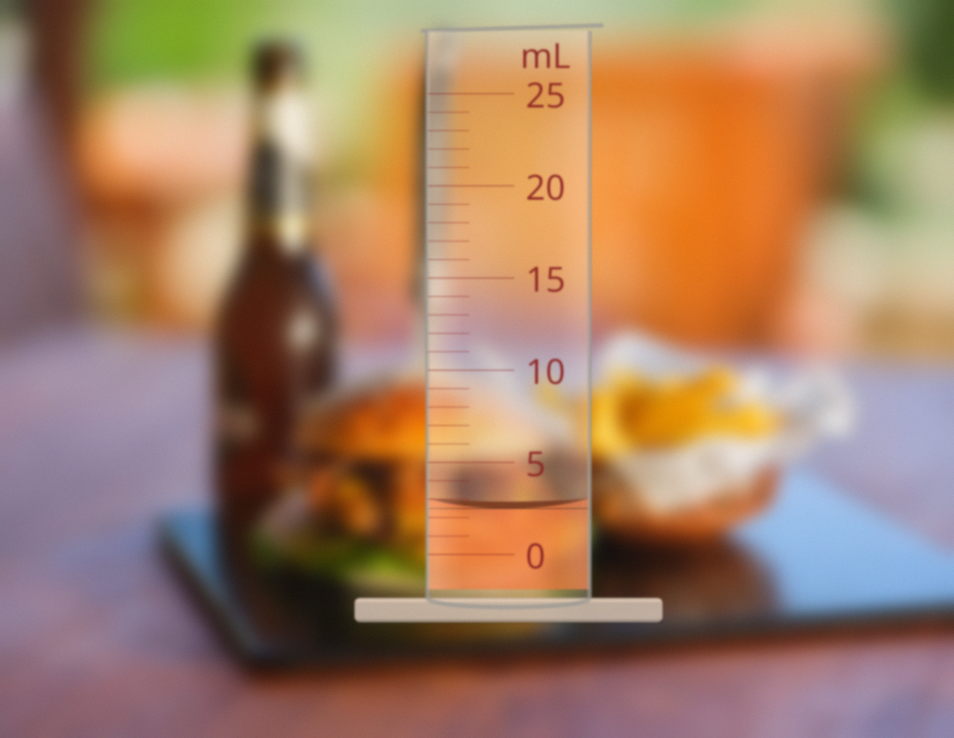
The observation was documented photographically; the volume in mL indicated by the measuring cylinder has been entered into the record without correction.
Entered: 2.5 mL
